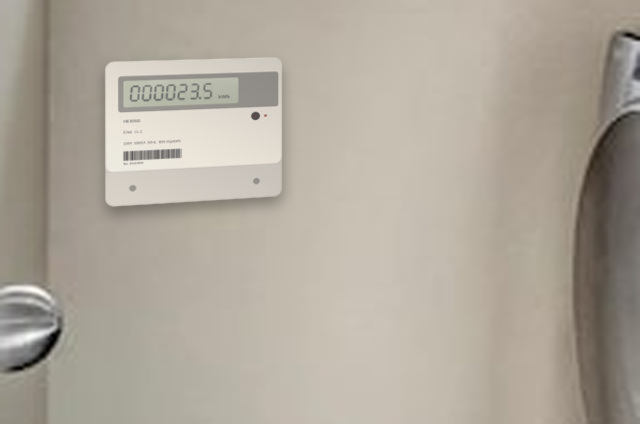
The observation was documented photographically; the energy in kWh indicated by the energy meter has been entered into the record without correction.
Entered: 23.5 kWh
